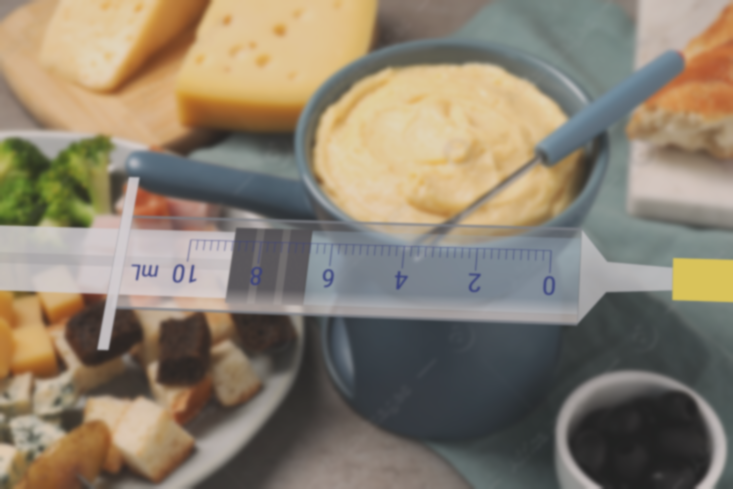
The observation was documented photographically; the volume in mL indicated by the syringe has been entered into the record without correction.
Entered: 6.6 mL
